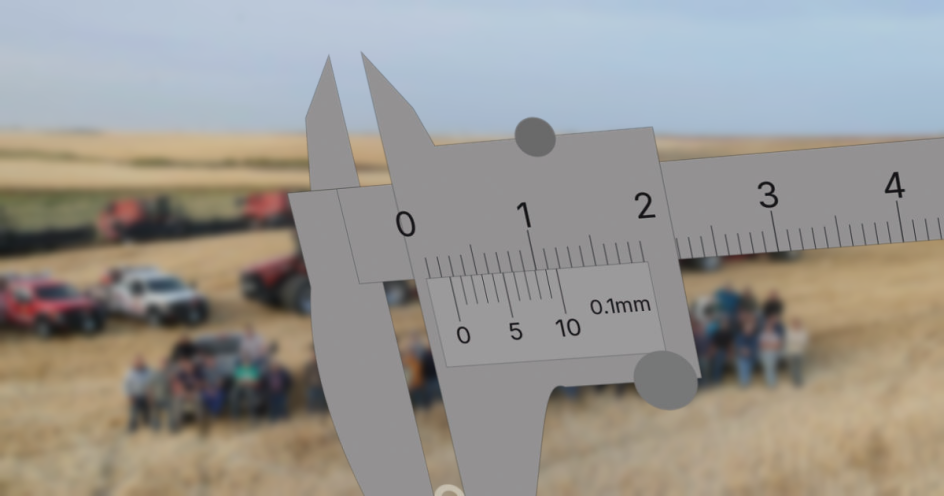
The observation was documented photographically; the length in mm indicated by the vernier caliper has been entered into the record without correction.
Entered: 2.7 mm
